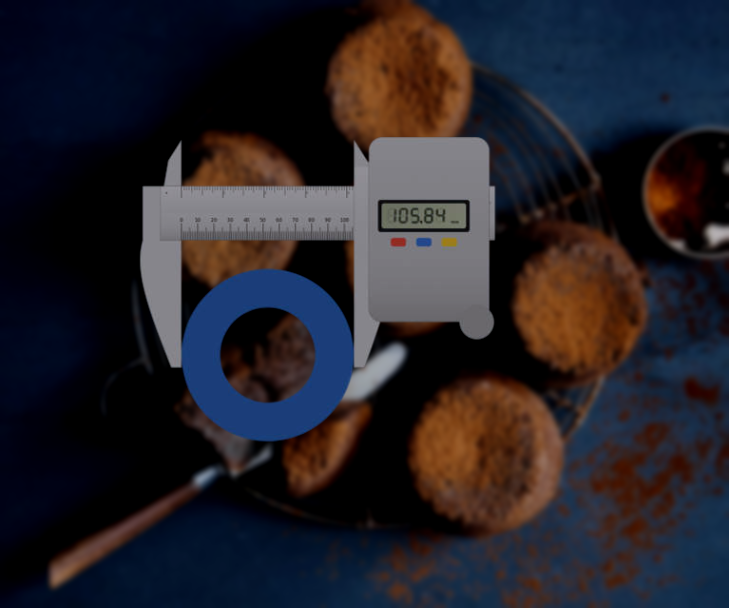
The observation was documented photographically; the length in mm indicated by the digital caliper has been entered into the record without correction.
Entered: 105.84 mm
